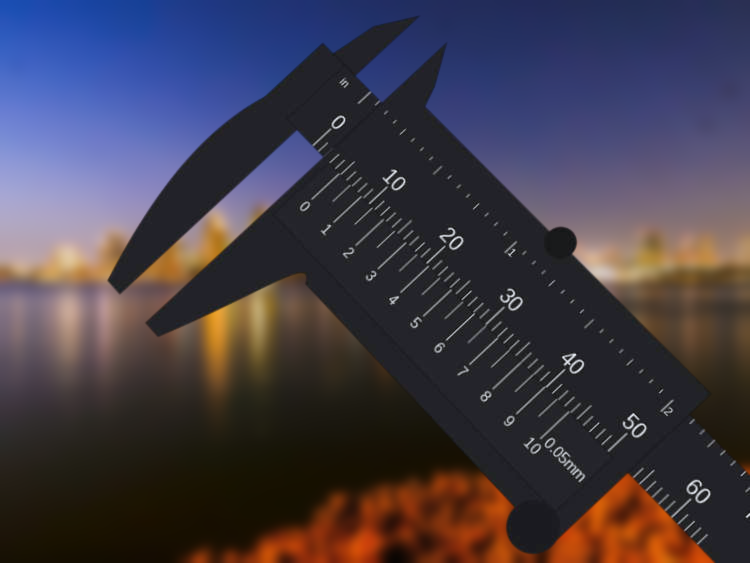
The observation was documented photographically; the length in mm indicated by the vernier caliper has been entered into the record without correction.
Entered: 4.8 mm
